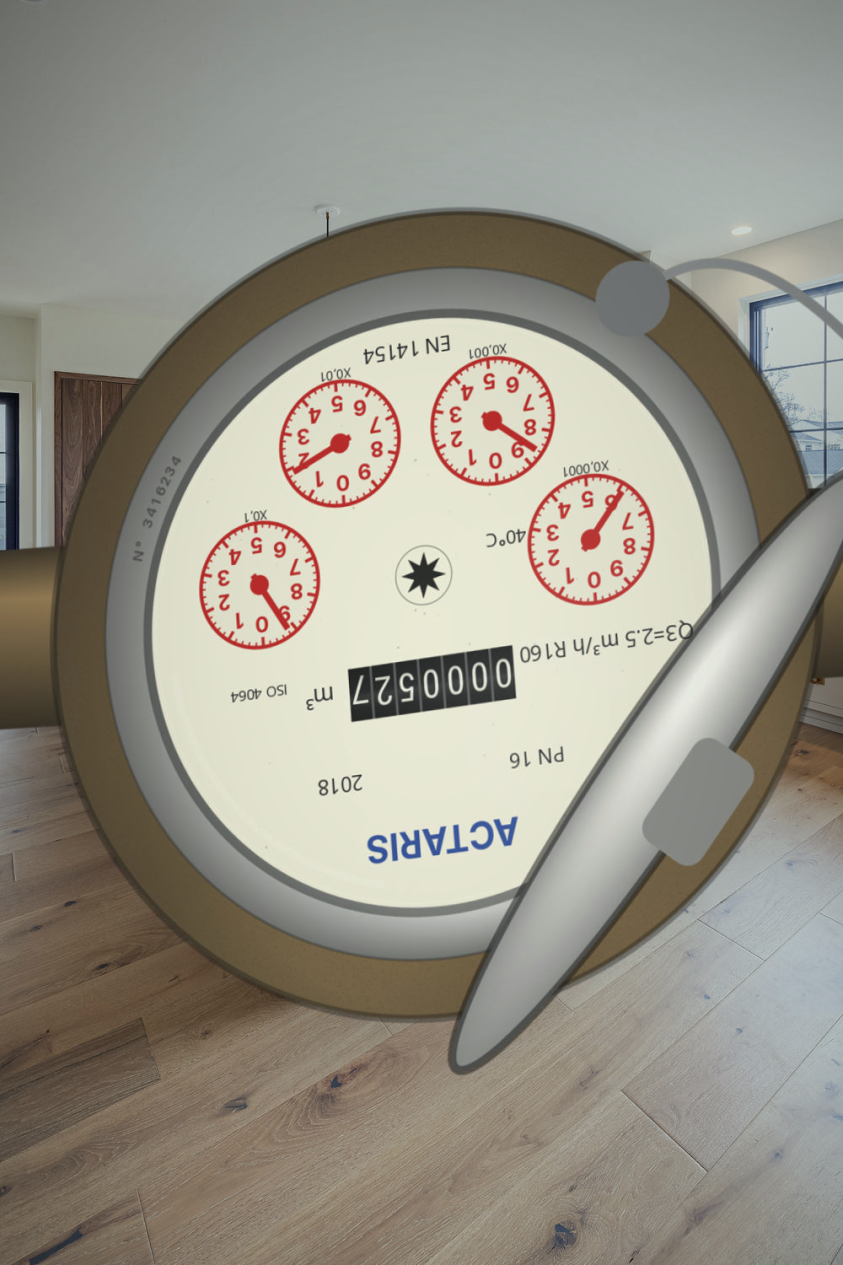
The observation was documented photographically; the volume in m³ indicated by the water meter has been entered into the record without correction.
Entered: 526.9186 m³
